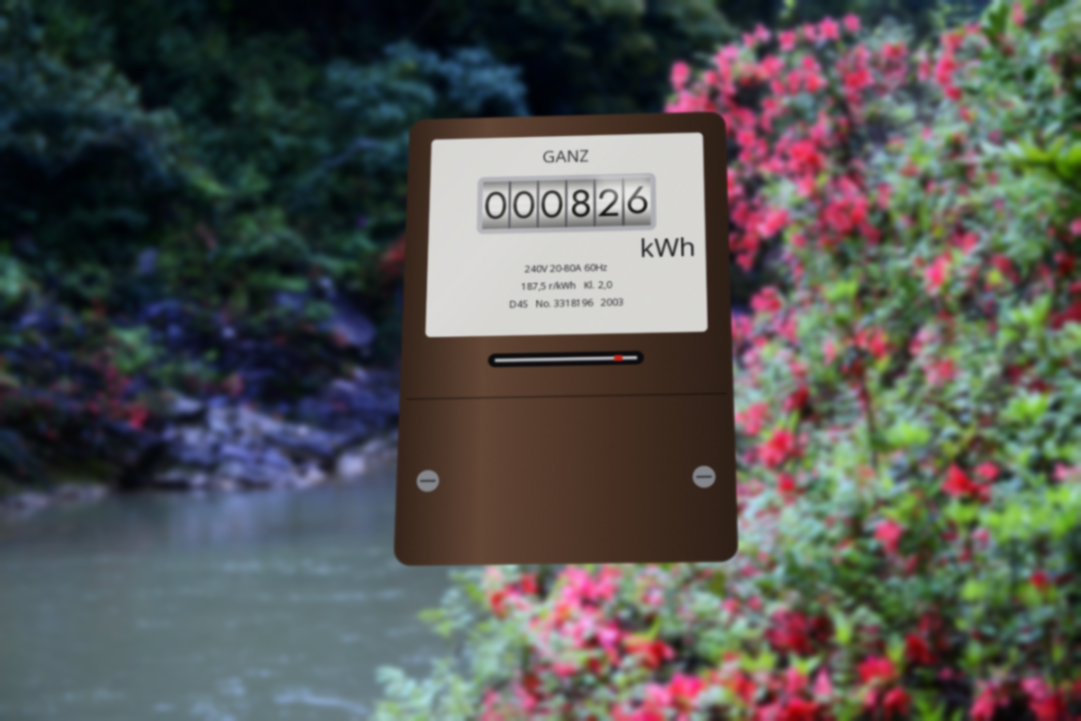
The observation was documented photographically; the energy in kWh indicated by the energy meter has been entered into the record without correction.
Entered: 826 kWh
